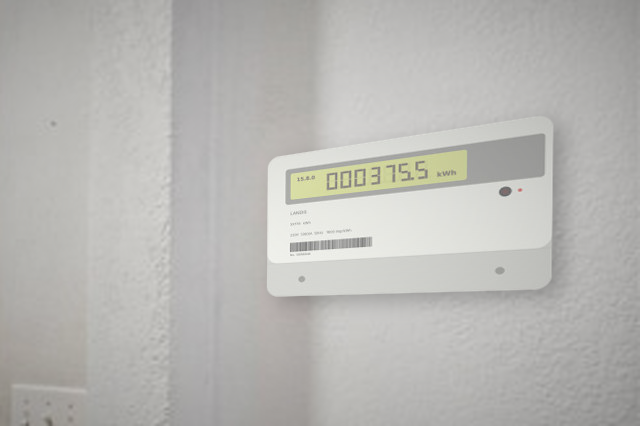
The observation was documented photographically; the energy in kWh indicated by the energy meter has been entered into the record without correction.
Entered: 375.5 kWh
